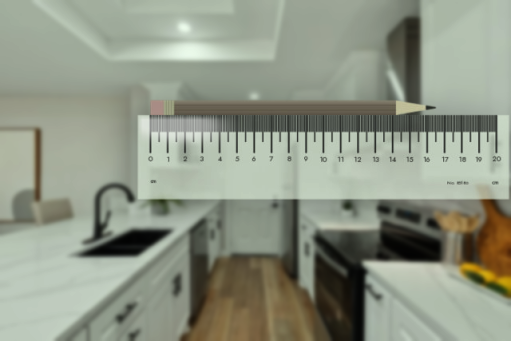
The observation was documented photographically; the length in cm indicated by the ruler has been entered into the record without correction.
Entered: 16.5 cm
